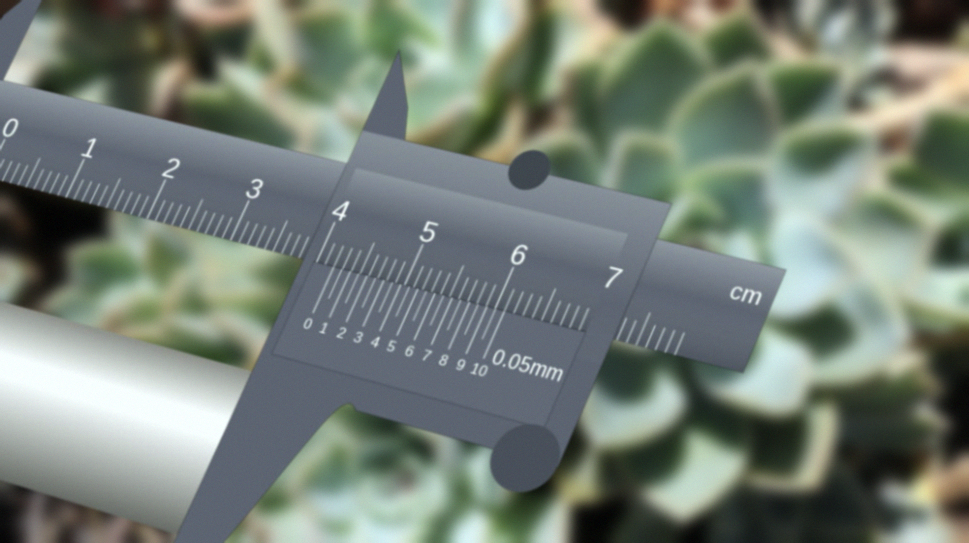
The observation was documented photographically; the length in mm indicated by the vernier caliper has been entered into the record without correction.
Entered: 42.0 mm
